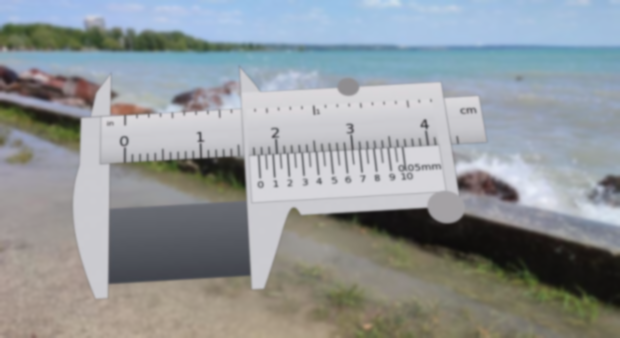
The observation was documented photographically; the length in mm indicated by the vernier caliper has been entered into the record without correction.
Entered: 17.6 mm
